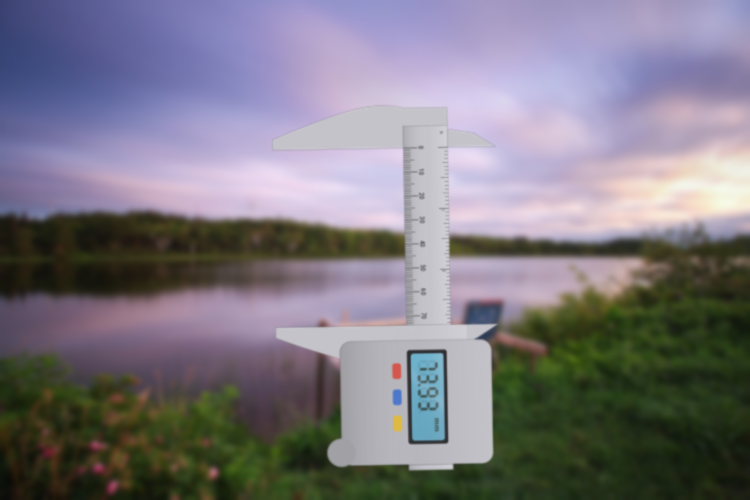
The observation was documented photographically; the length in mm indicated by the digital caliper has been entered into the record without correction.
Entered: 73.93 mm
